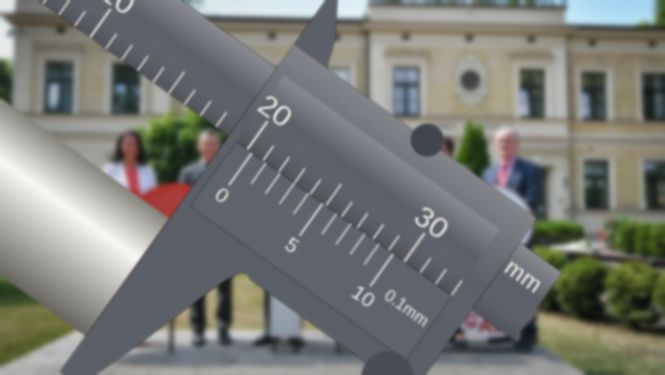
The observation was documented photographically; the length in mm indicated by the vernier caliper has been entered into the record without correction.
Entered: 20.3 mm
